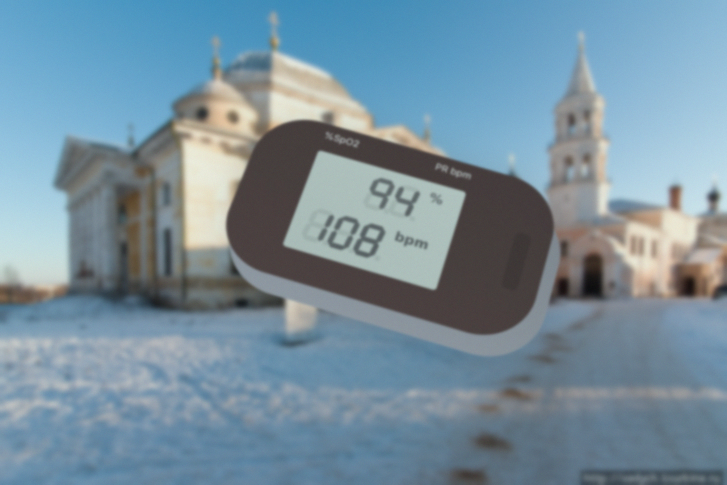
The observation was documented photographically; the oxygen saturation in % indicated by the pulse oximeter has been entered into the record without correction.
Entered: 94 %
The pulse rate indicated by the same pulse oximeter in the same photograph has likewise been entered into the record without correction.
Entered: 108 bpm
